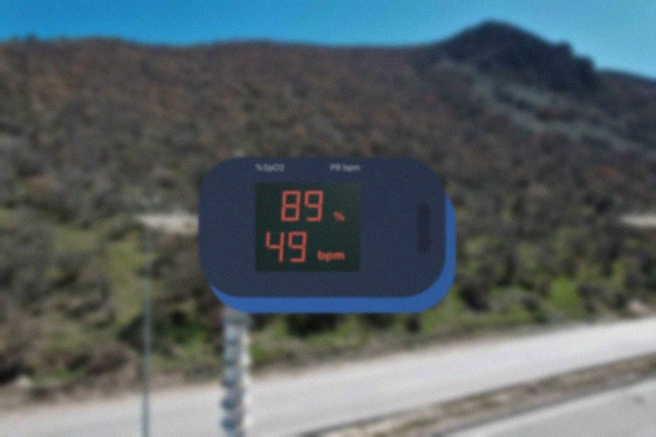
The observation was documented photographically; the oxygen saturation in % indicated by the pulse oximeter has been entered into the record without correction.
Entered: 89 %
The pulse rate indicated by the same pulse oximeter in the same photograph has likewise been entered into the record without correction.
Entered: 49 bpm
